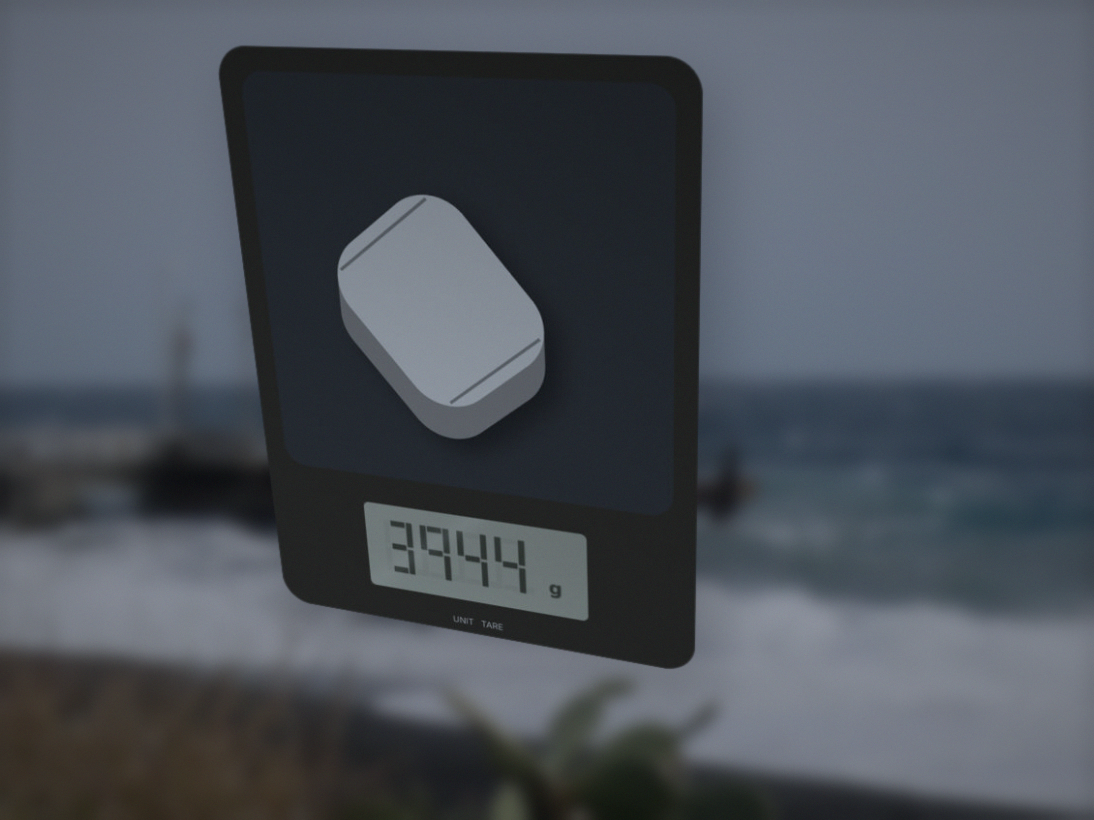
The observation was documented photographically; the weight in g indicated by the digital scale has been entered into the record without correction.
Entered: 3944 g
